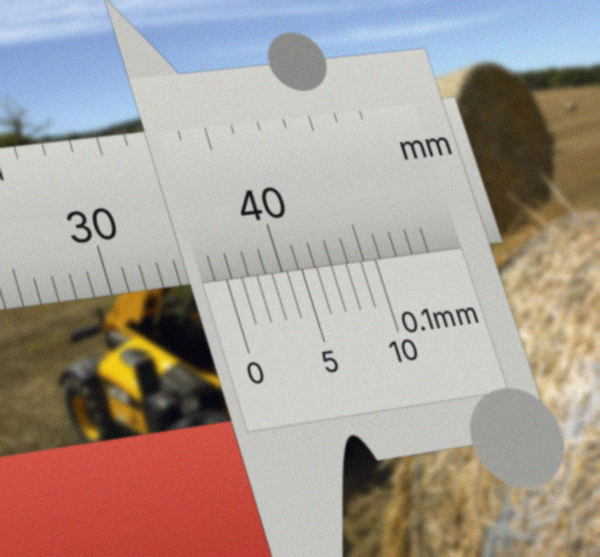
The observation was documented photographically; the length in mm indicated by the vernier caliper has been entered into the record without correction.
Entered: 36.7 mm
